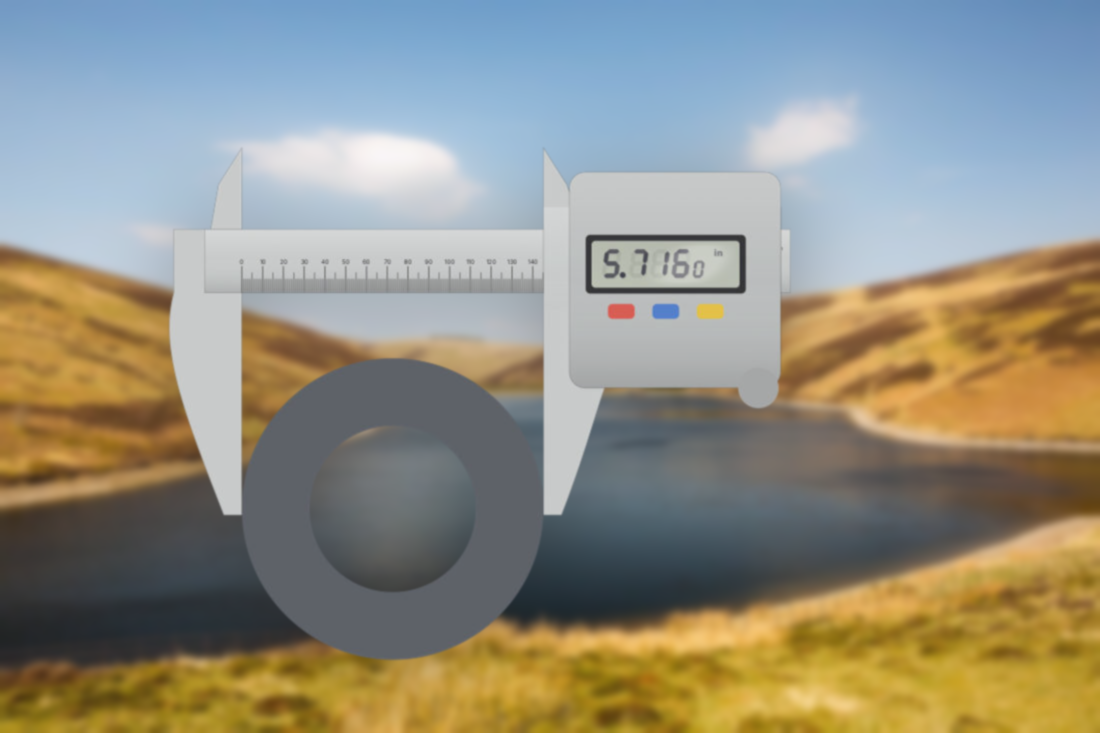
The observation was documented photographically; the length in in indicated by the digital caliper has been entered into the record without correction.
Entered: 5.7160 in
